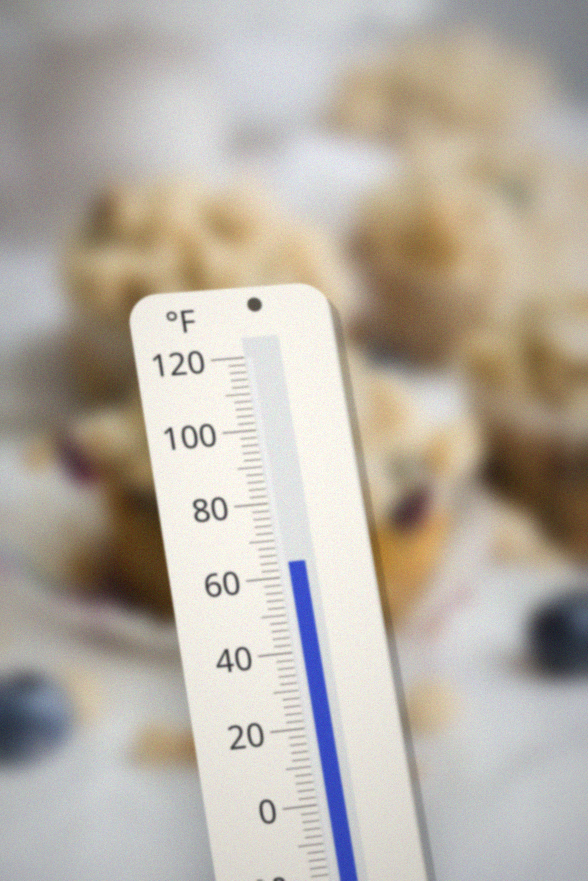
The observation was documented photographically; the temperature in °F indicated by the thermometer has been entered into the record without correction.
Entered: 64 °F
